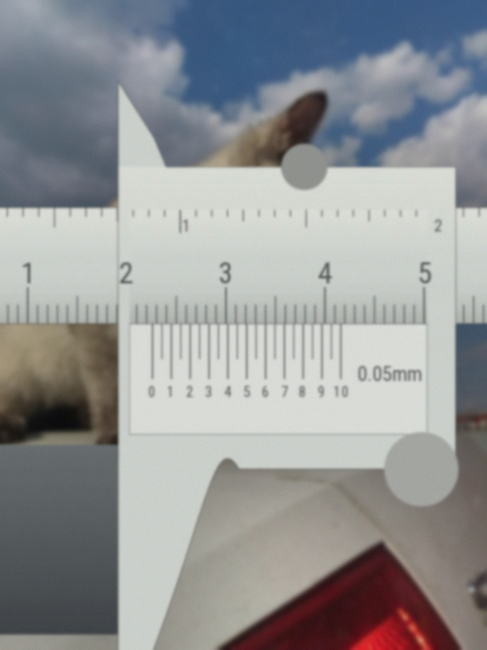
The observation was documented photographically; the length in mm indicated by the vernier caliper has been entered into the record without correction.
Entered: 22.6 mm
